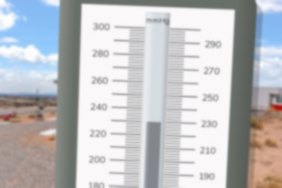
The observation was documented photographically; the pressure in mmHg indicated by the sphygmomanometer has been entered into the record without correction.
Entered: 230 mmHg
